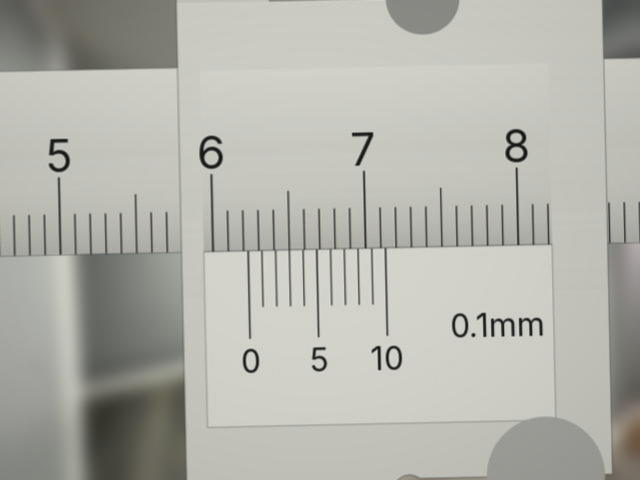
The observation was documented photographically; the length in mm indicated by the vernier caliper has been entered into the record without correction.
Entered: 62.3 mm
